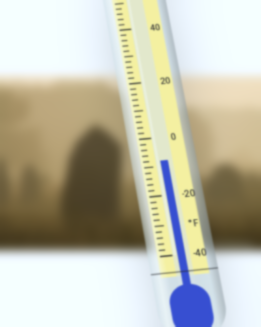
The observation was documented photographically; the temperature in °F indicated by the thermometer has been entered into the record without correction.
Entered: -8 °F
